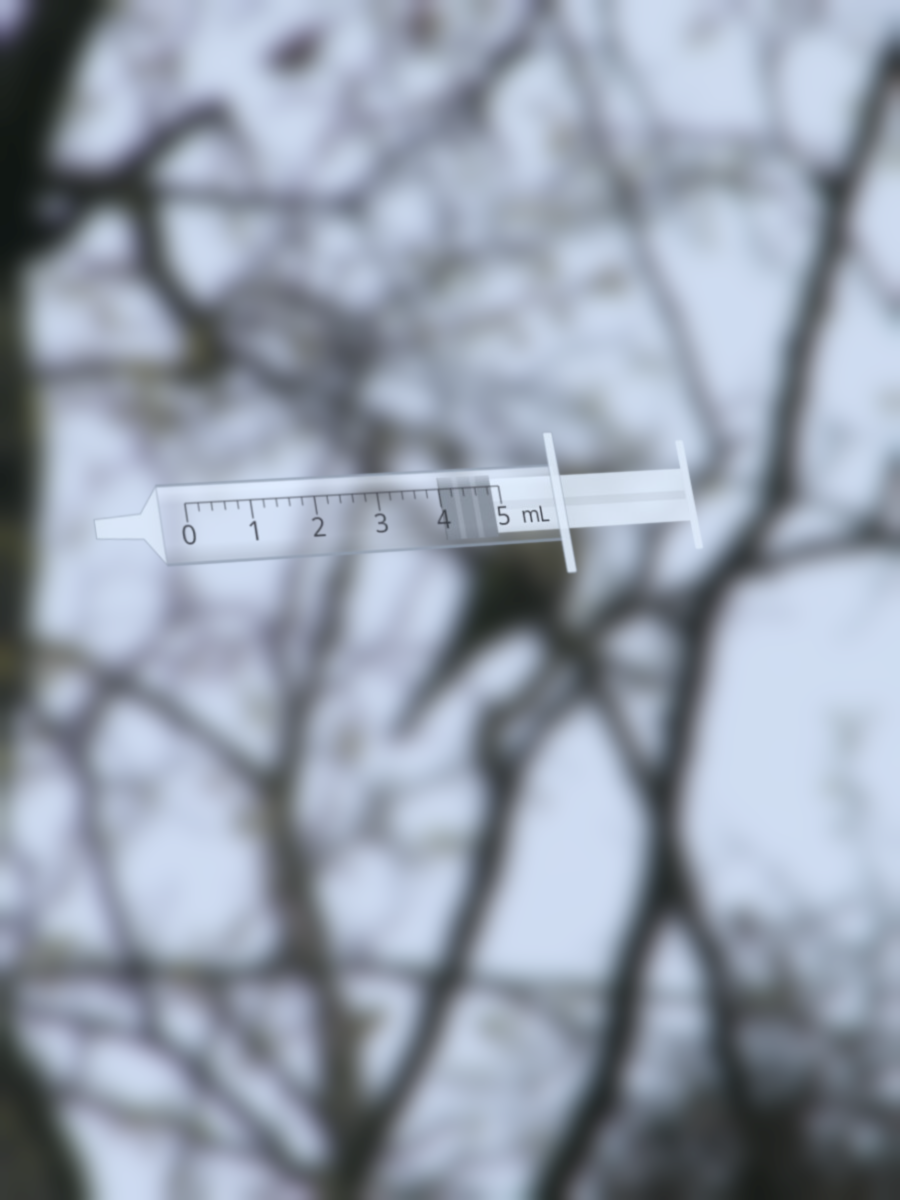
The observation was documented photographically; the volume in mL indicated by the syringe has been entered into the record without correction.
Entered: 4 mL
